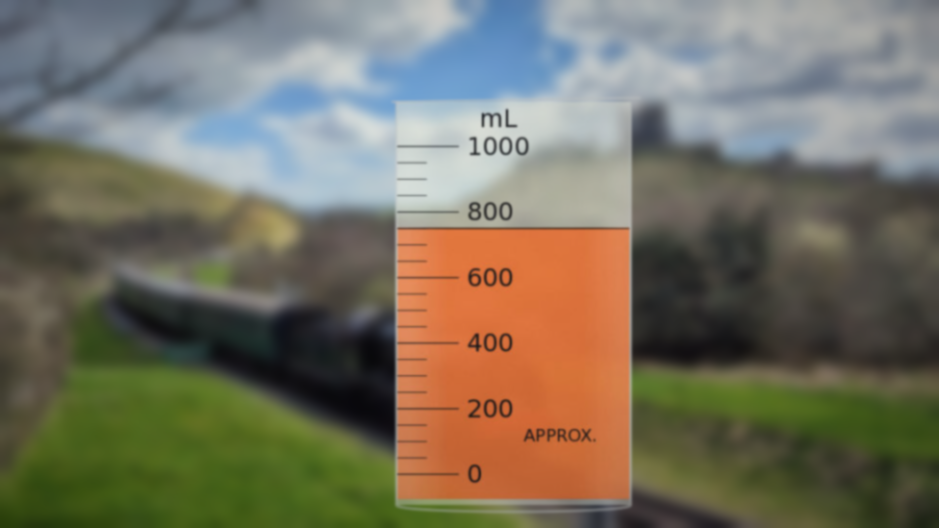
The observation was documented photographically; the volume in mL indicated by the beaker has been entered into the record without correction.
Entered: 750 mL
